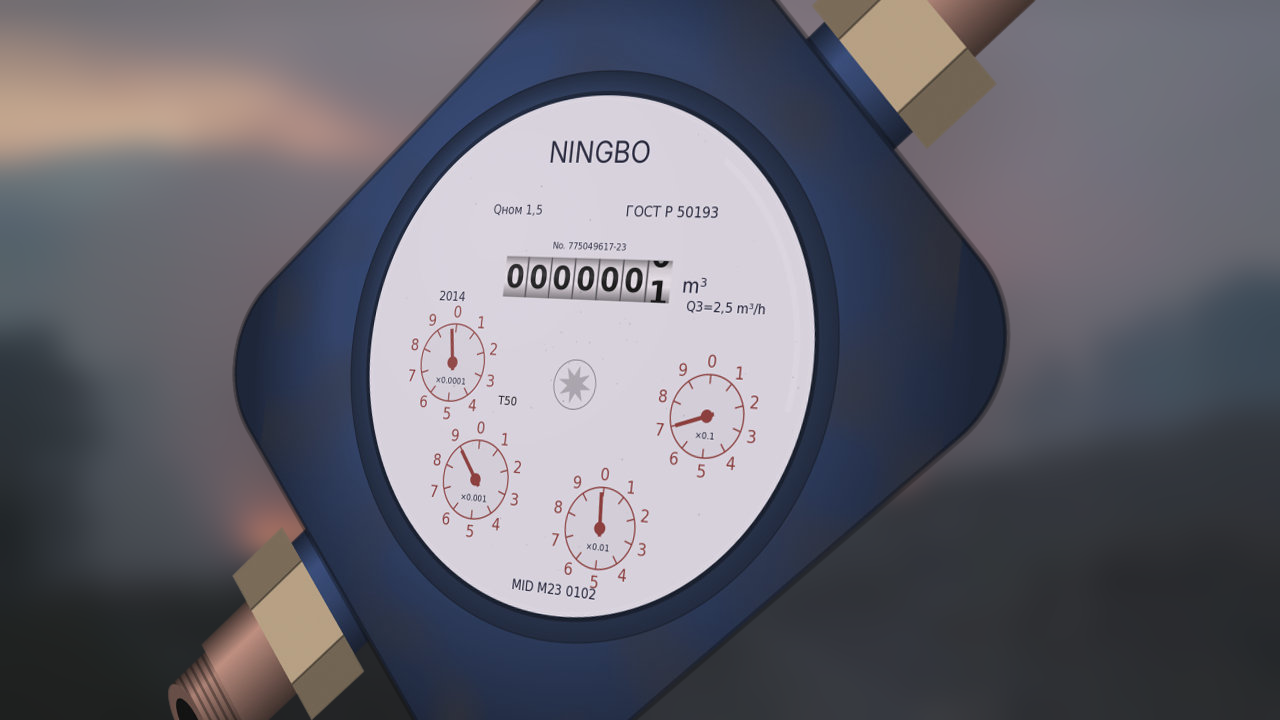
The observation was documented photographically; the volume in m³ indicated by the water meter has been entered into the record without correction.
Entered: 0.6989 m³
